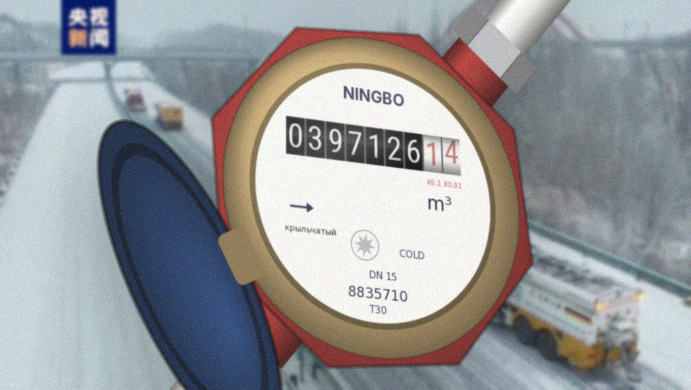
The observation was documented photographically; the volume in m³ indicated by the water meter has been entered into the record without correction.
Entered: 397126.14 m³
